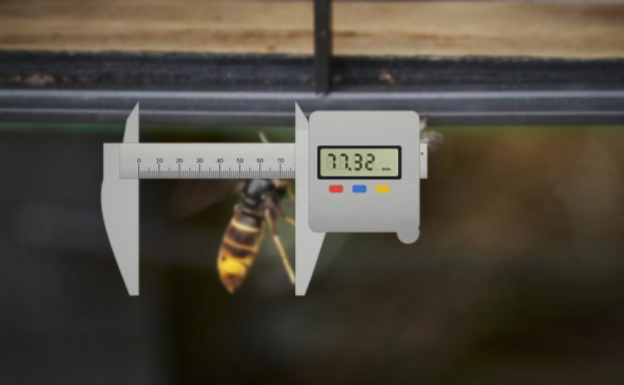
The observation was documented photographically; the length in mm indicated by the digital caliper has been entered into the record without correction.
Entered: 77.32 mm
